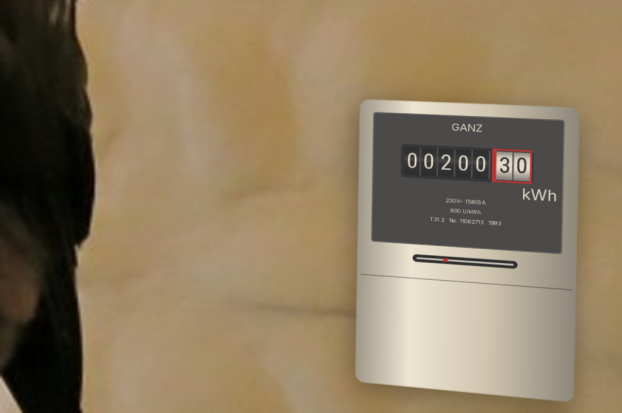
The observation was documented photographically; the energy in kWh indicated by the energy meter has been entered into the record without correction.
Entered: 200.30 kWh
